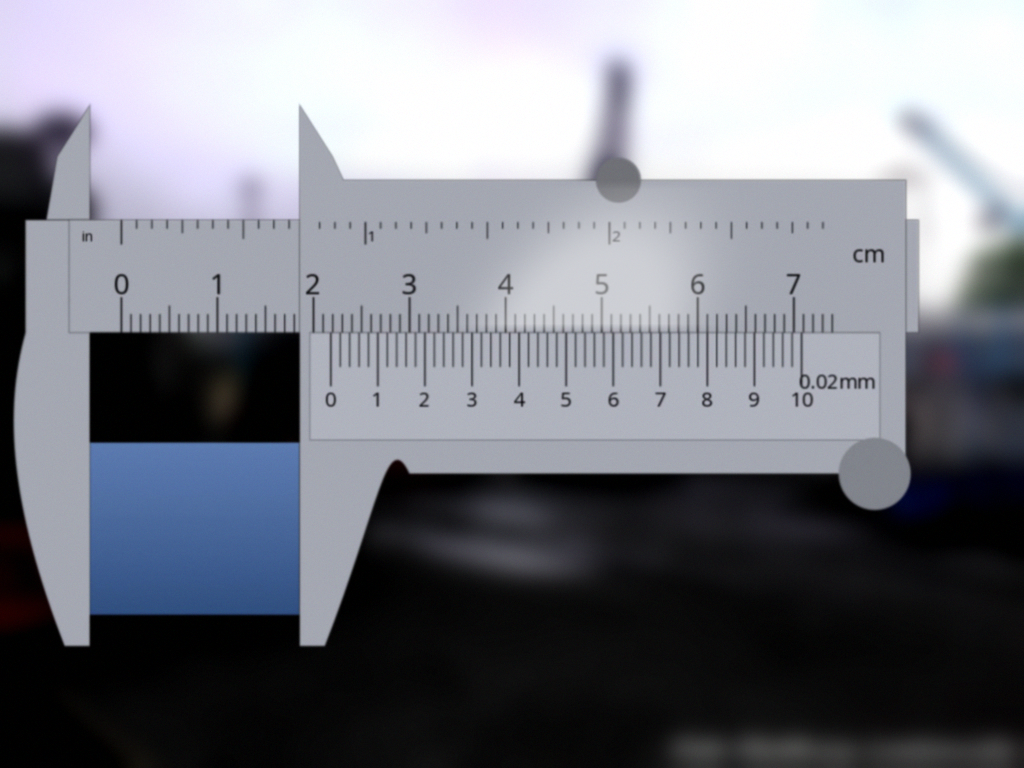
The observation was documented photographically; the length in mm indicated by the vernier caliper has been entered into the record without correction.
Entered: 21.8 mm
